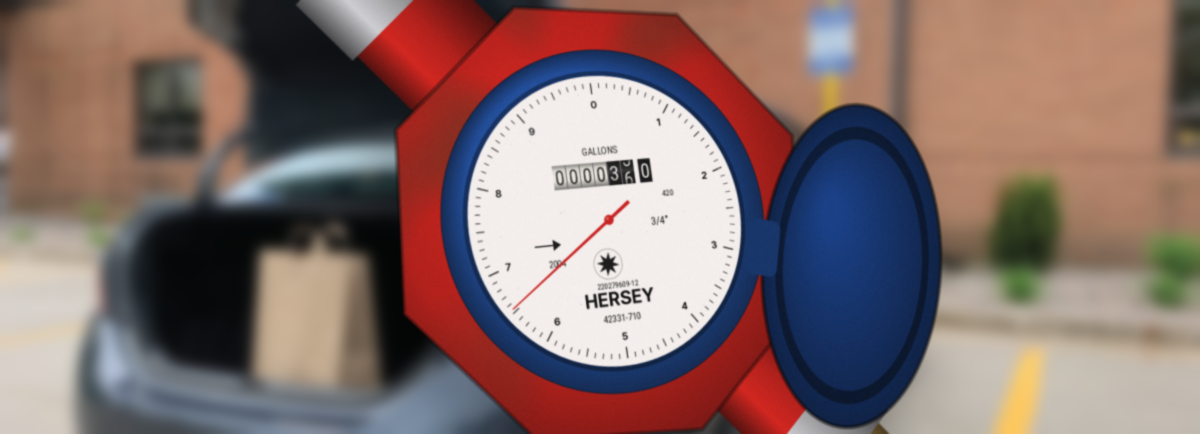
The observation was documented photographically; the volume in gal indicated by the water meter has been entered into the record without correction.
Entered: 356.5 gal
